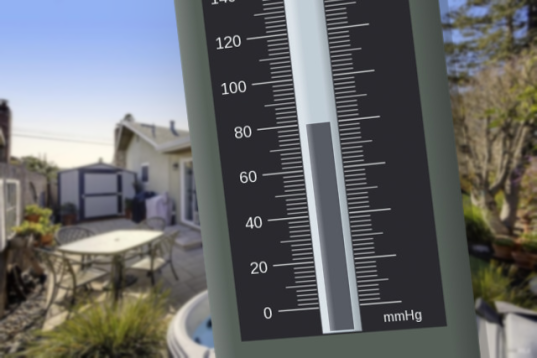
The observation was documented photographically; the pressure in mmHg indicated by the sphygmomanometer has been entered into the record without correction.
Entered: 80 mmHg
